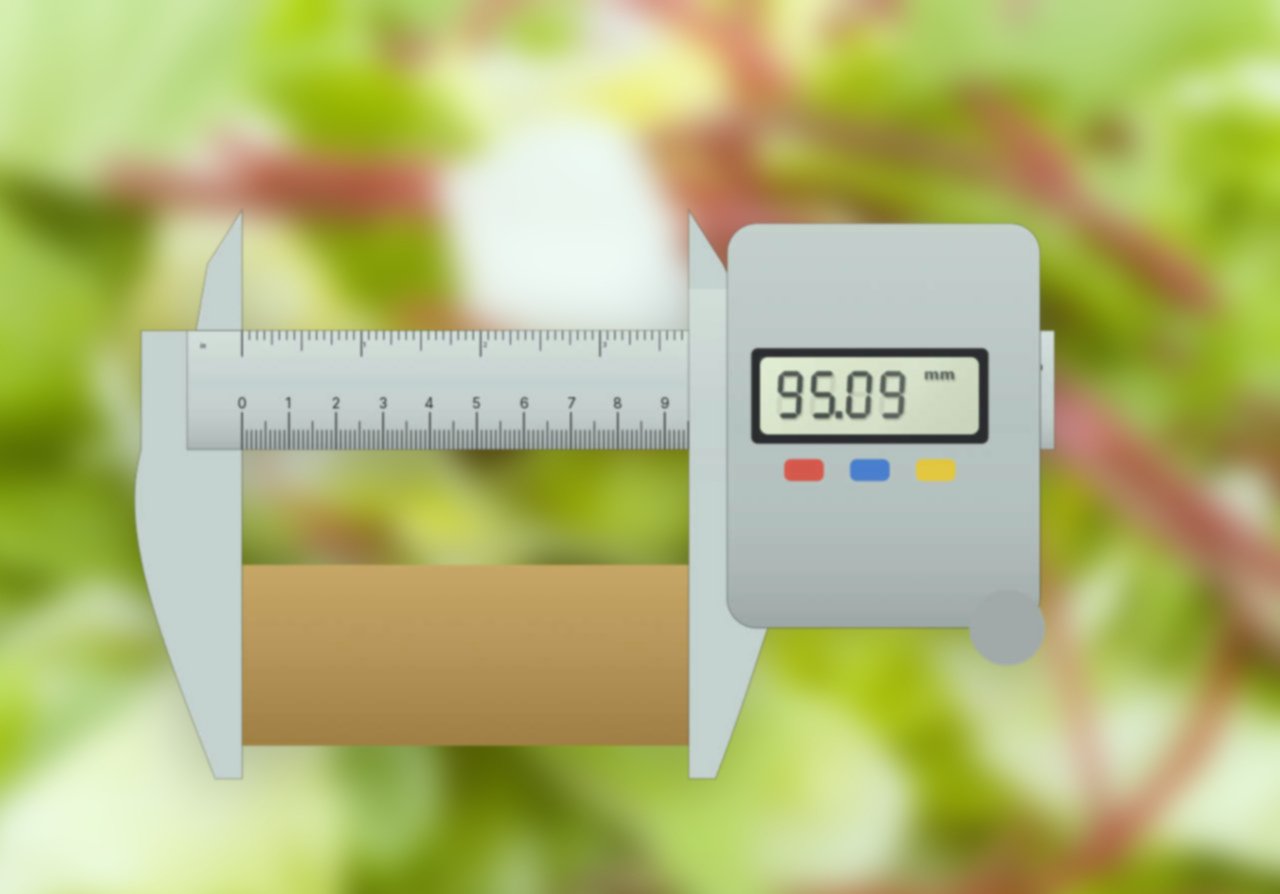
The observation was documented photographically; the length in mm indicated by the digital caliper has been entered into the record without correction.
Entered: 95.09 mm
